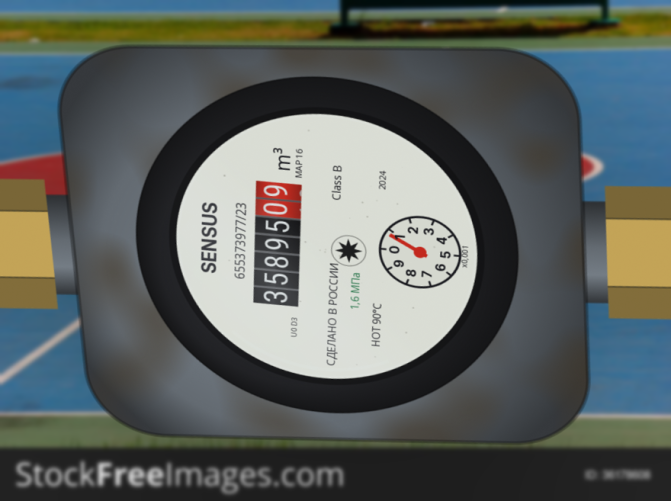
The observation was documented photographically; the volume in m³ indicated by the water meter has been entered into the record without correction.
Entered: 35895.090 m³
